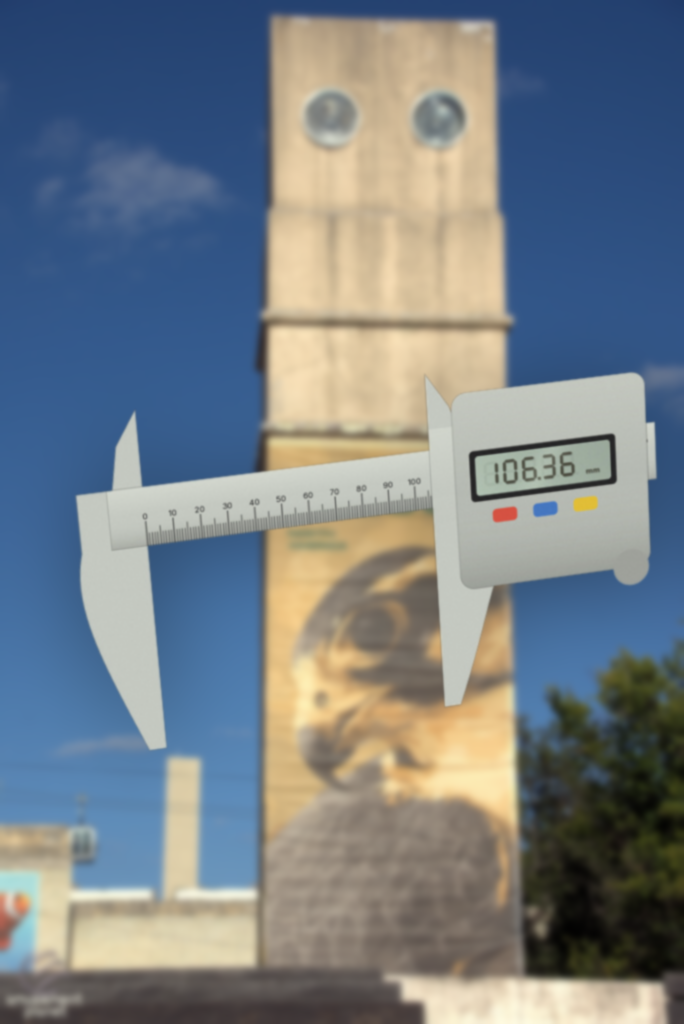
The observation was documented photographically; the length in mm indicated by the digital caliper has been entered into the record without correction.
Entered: 106.36 mm
